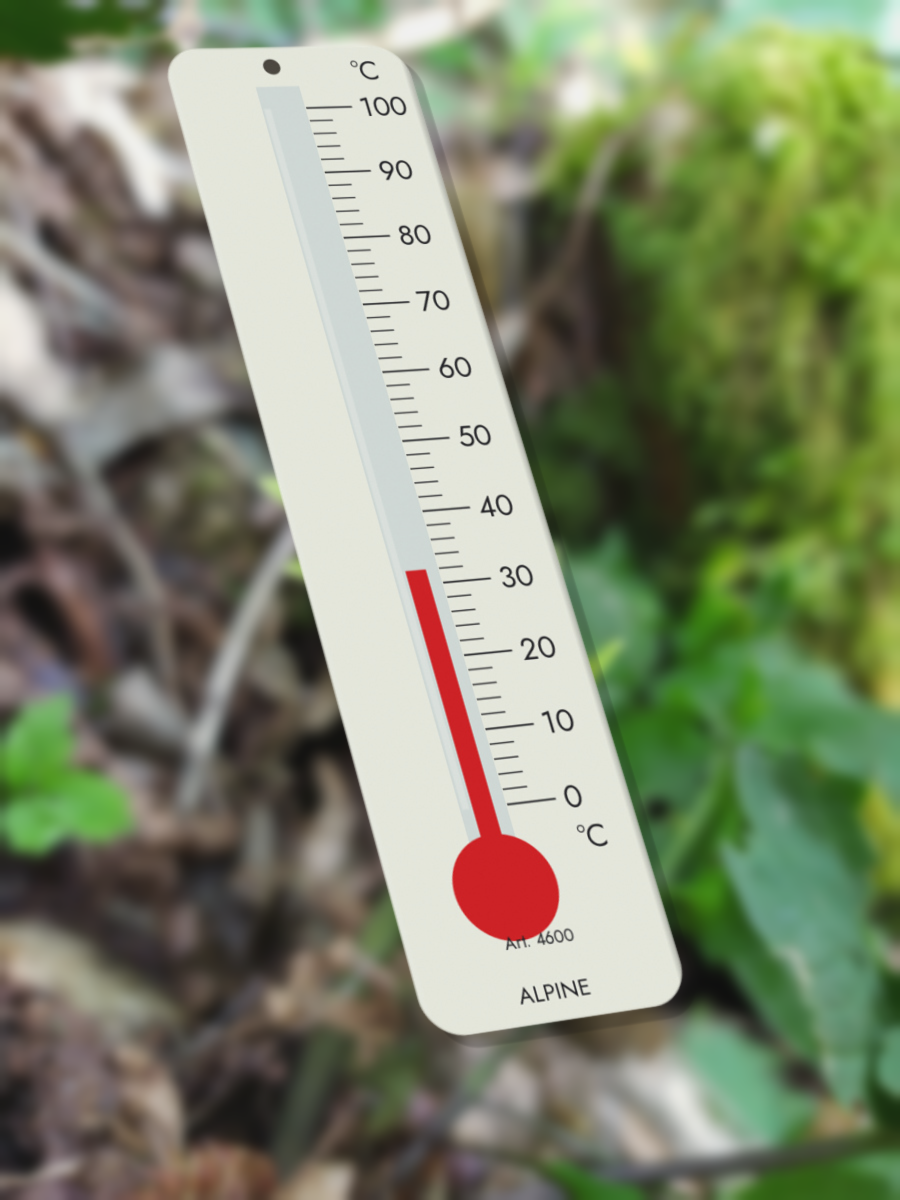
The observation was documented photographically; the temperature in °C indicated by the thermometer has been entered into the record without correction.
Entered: 32 °C
